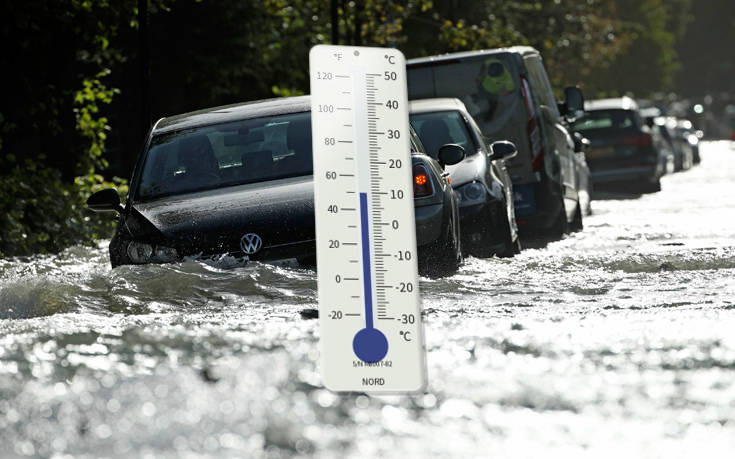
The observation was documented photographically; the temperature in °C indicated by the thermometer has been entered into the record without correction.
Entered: 10 °C
